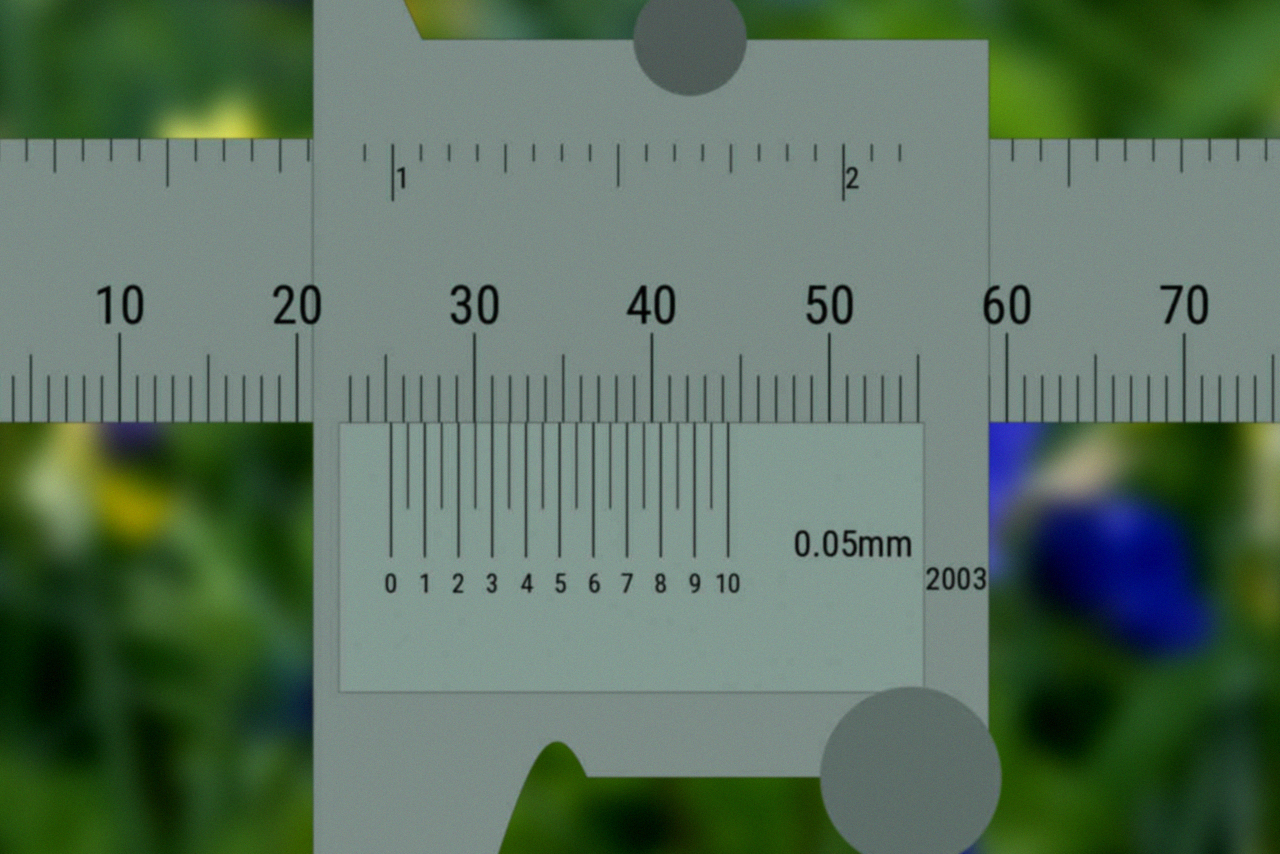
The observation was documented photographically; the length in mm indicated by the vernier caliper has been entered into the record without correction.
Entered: 25.3 mm
